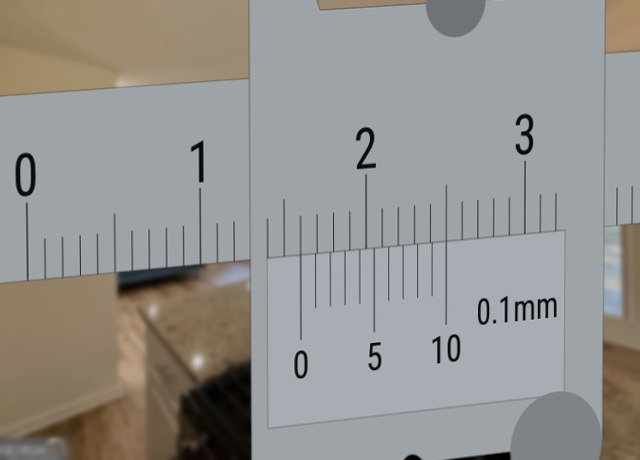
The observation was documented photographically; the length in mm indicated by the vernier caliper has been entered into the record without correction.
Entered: 16.0 mm
